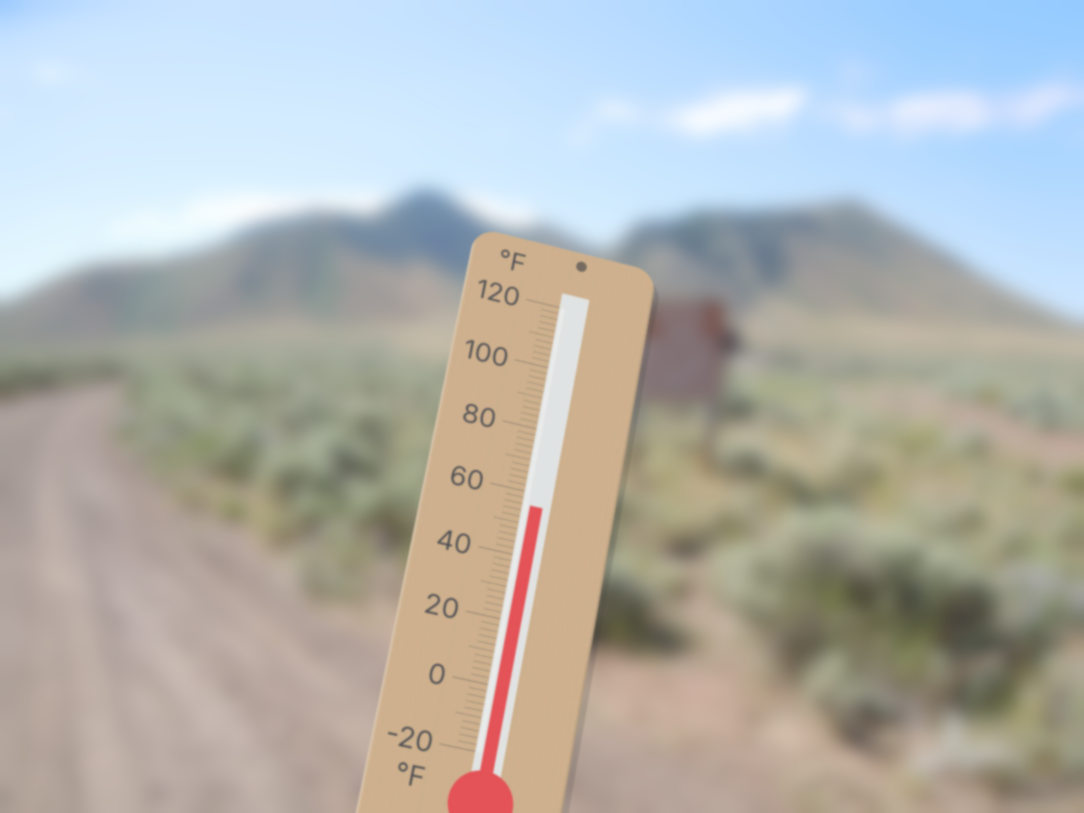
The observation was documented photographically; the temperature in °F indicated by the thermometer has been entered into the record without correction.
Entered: 56 °F
